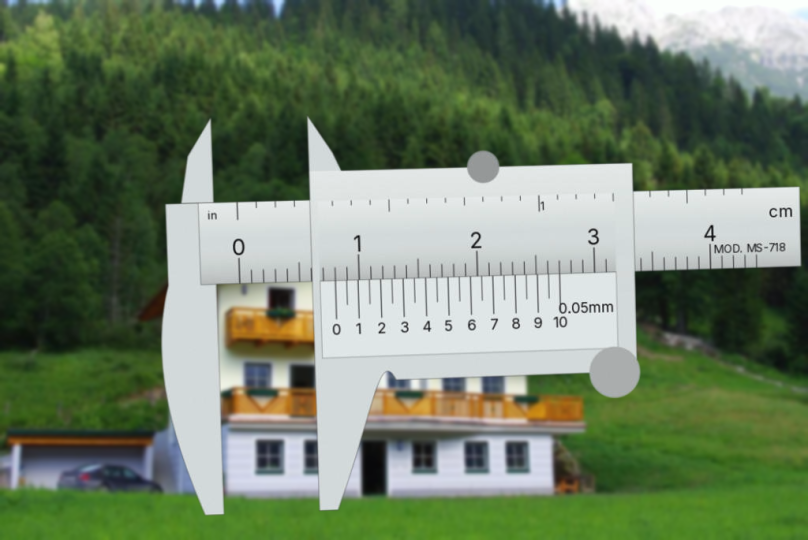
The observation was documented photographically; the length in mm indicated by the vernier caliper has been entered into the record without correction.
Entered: 8.0 mm
